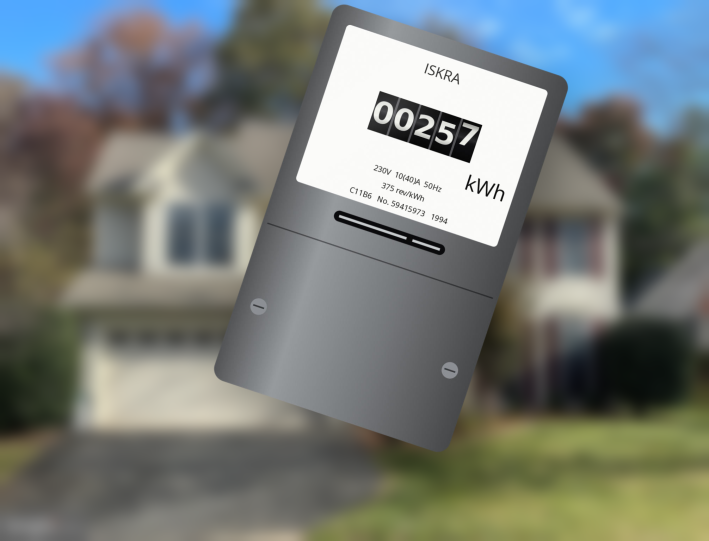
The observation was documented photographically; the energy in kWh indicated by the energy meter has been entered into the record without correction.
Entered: 257 kWh
